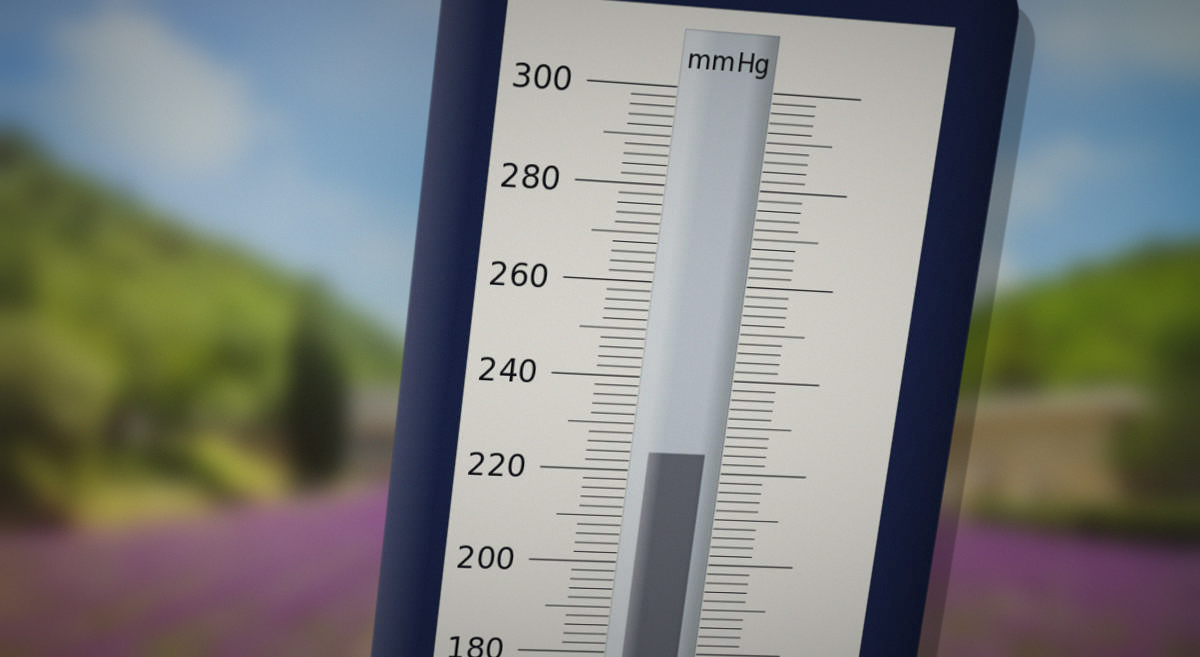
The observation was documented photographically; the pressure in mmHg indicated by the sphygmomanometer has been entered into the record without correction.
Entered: 224 mmHg
